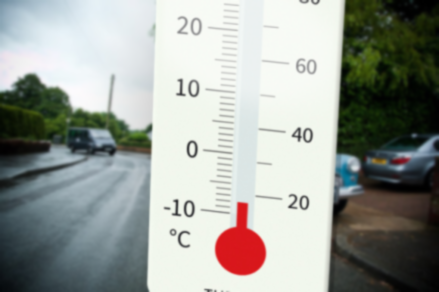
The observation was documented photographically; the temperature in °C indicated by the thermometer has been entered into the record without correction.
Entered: -8 °C
